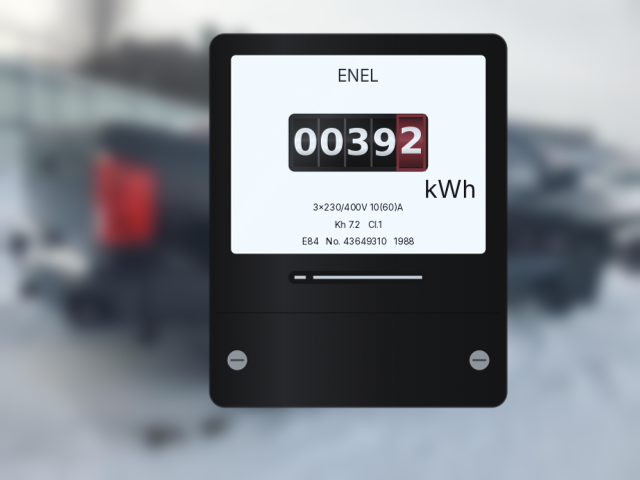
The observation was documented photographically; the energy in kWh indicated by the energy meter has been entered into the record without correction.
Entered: 39.2 kWh
